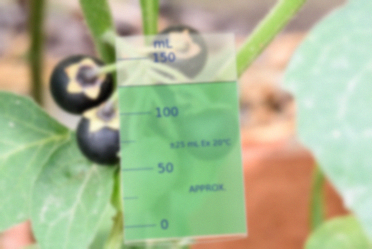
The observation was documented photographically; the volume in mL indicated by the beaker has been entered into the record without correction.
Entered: 125 mL
